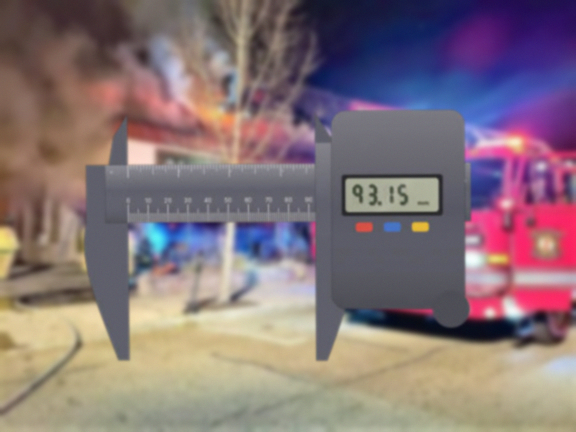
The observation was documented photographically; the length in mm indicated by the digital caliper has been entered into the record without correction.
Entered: 93.15 mm
